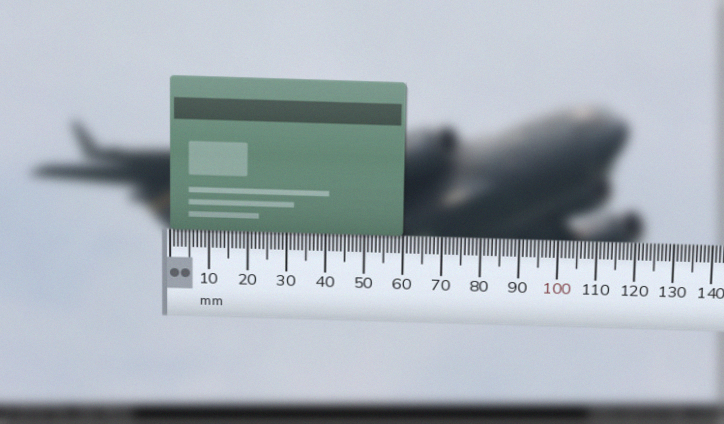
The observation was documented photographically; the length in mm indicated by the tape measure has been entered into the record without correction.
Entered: 60 mm
